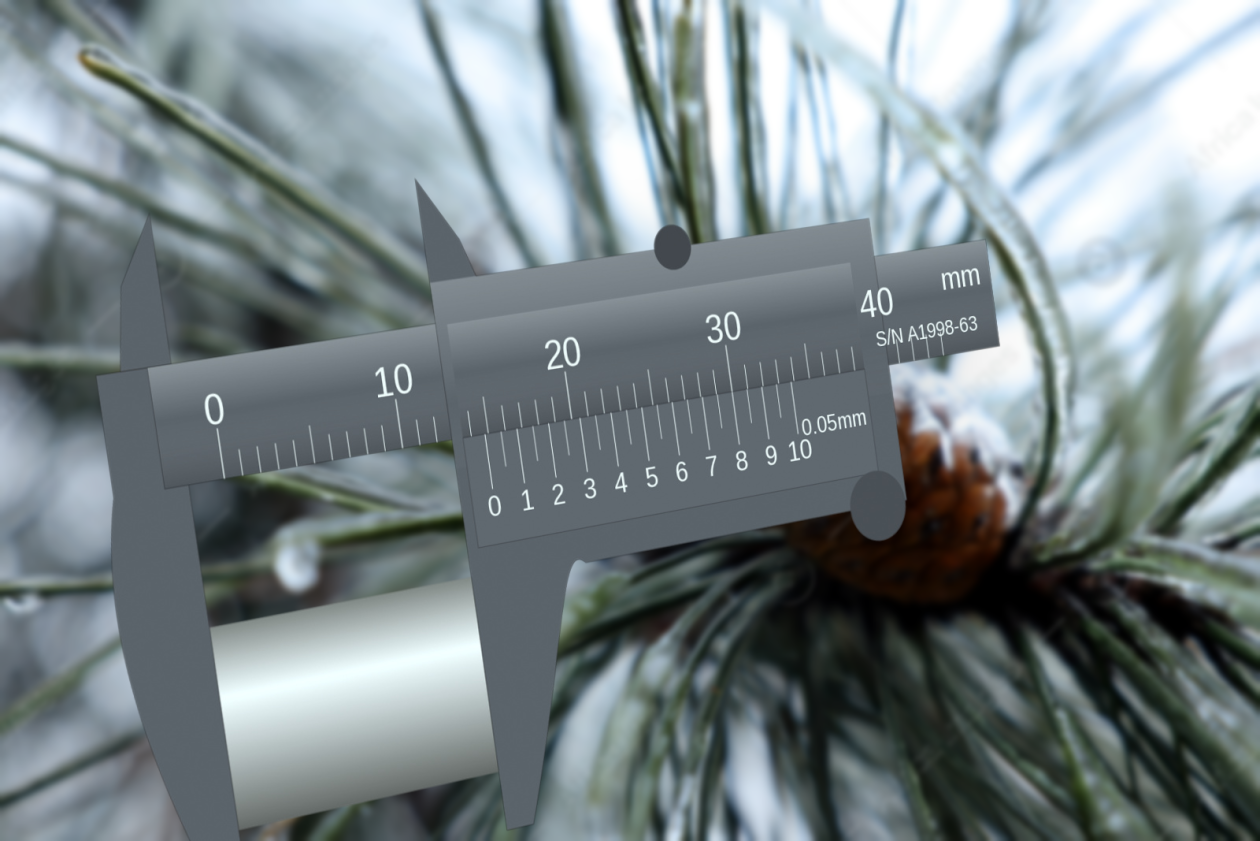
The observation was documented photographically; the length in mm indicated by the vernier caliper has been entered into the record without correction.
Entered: 14.8 mm
